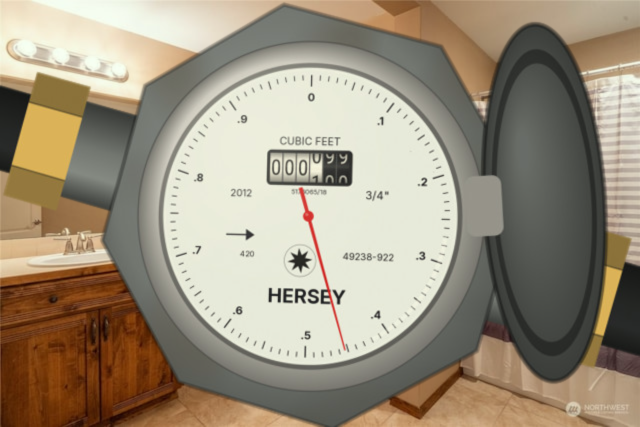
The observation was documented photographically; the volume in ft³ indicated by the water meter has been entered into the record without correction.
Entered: 99.45 ft³
